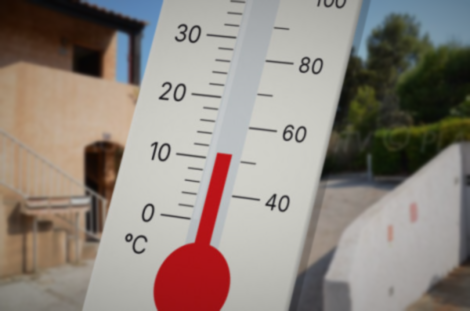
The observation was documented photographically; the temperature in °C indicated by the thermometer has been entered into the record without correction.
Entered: 11 °C
